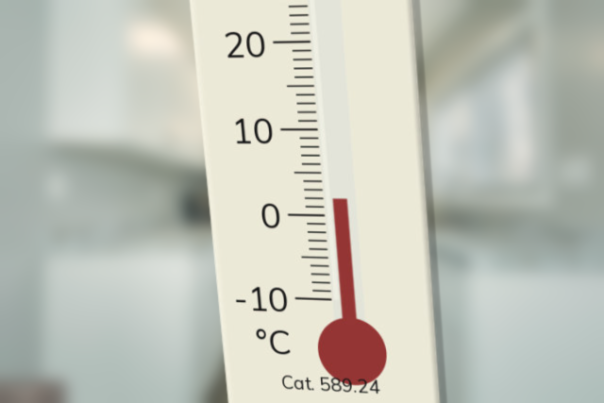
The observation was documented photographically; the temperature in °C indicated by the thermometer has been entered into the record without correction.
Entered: 2 °C
